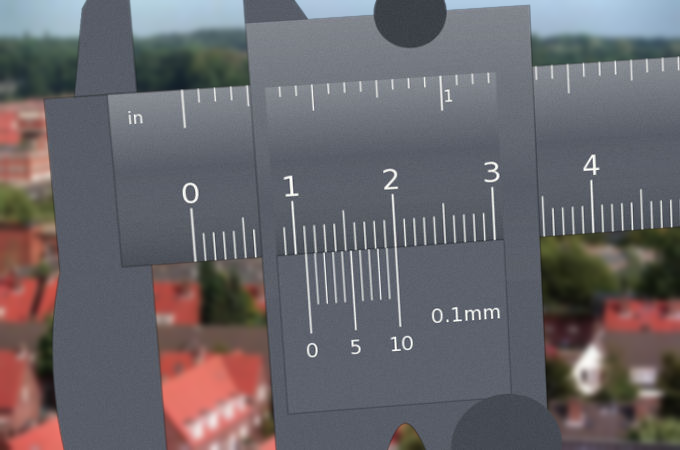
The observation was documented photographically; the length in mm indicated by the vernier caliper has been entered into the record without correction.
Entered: 11.0 mm
